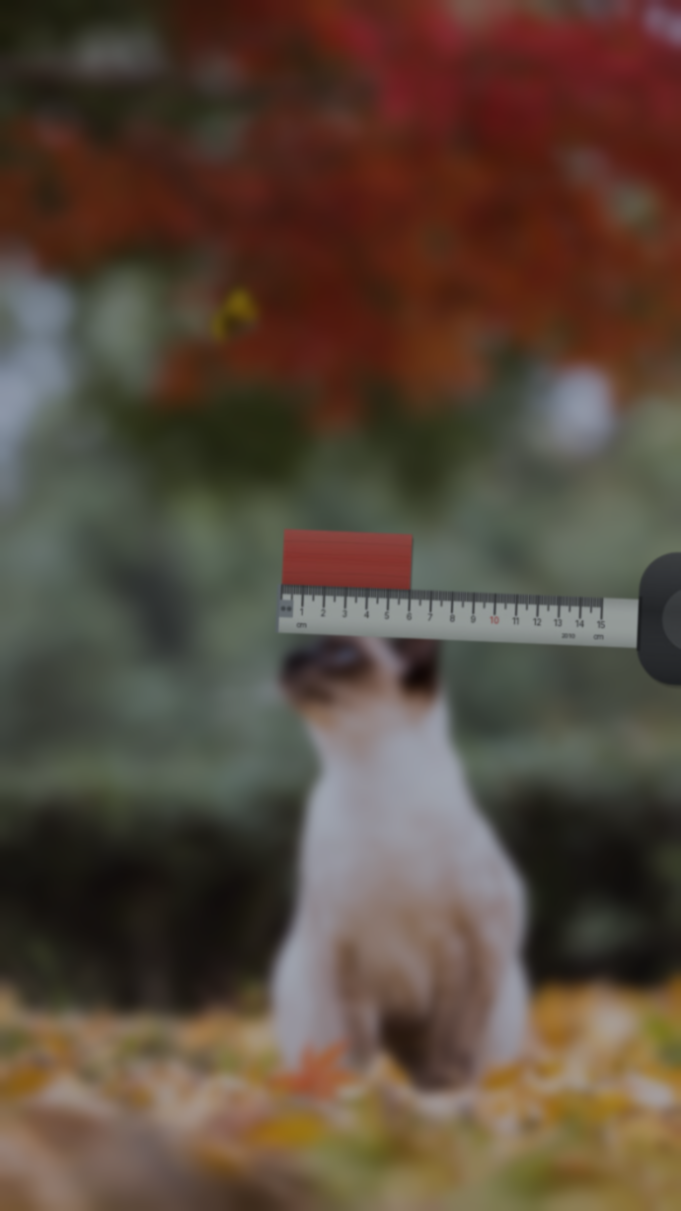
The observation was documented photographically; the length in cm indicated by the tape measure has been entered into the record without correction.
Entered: 6 cm
